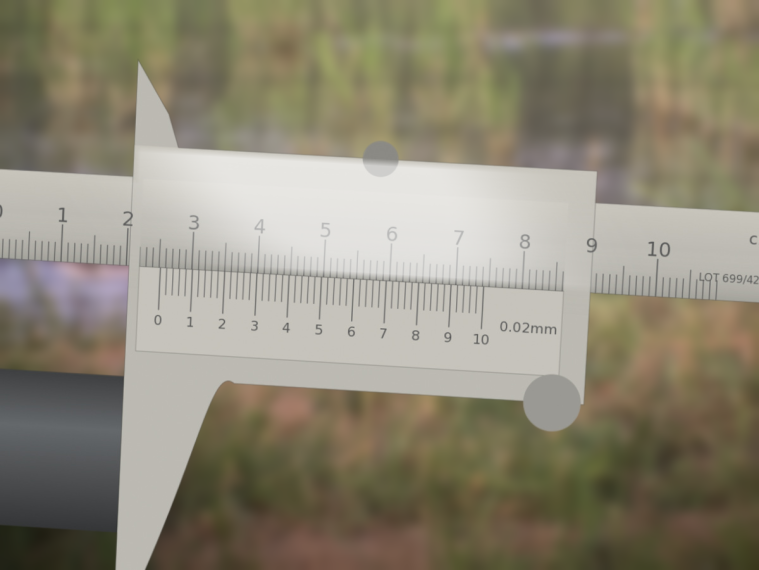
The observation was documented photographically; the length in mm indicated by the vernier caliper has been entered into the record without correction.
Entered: 25.2 mm
